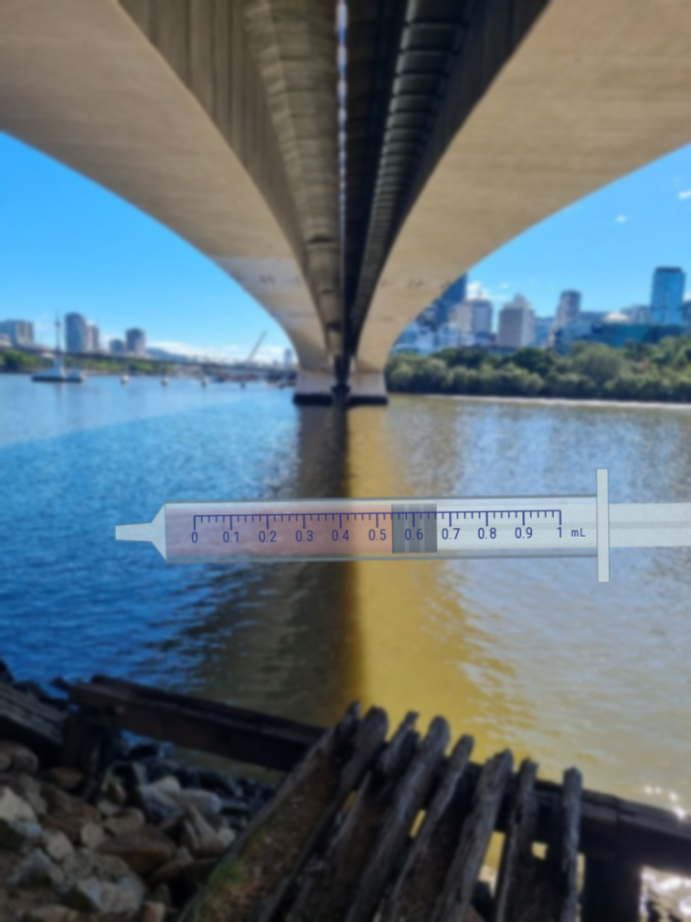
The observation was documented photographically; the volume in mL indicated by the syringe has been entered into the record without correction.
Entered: 0.54 mL
